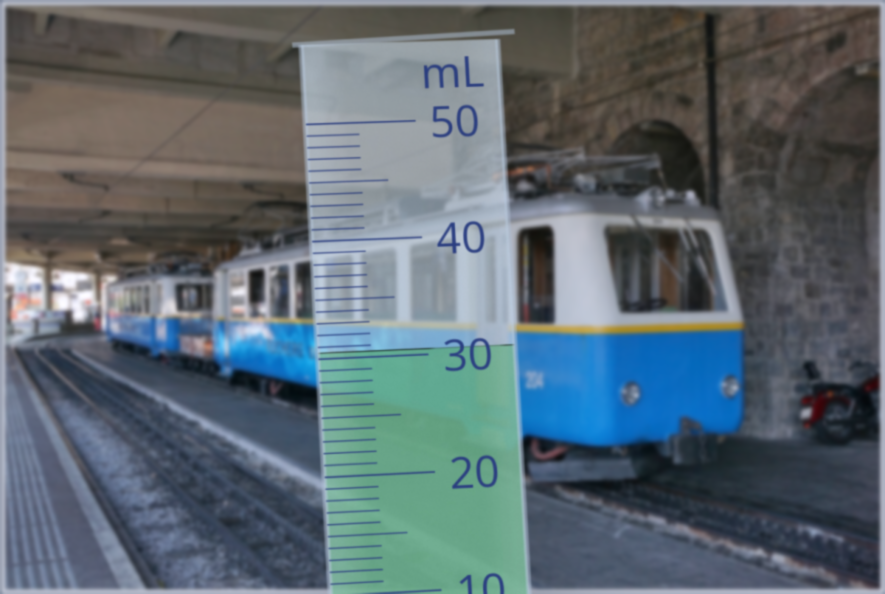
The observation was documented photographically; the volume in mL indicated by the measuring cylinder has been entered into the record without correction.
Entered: 30.5 mL
